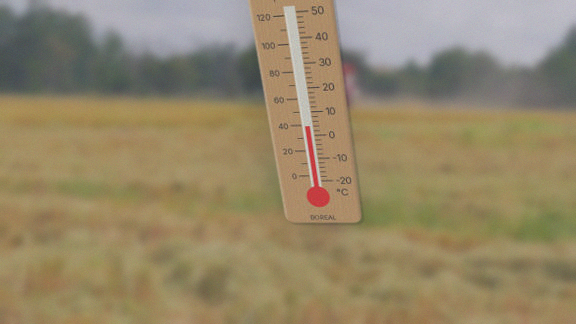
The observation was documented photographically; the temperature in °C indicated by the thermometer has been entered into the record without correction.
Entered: 4 °C
